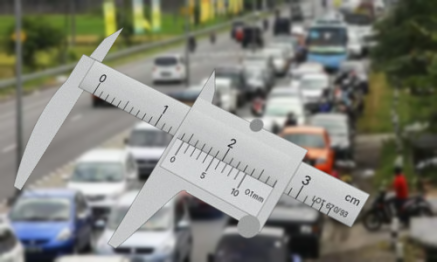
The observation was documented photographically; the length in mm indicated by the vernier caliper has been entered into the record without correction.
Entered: 14.4 mm
